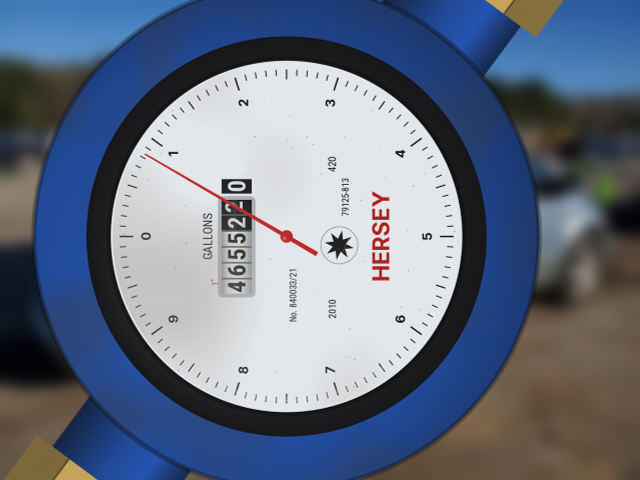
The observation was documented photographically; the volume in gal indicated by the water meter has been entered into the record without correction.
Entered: 4655220.8 gal
